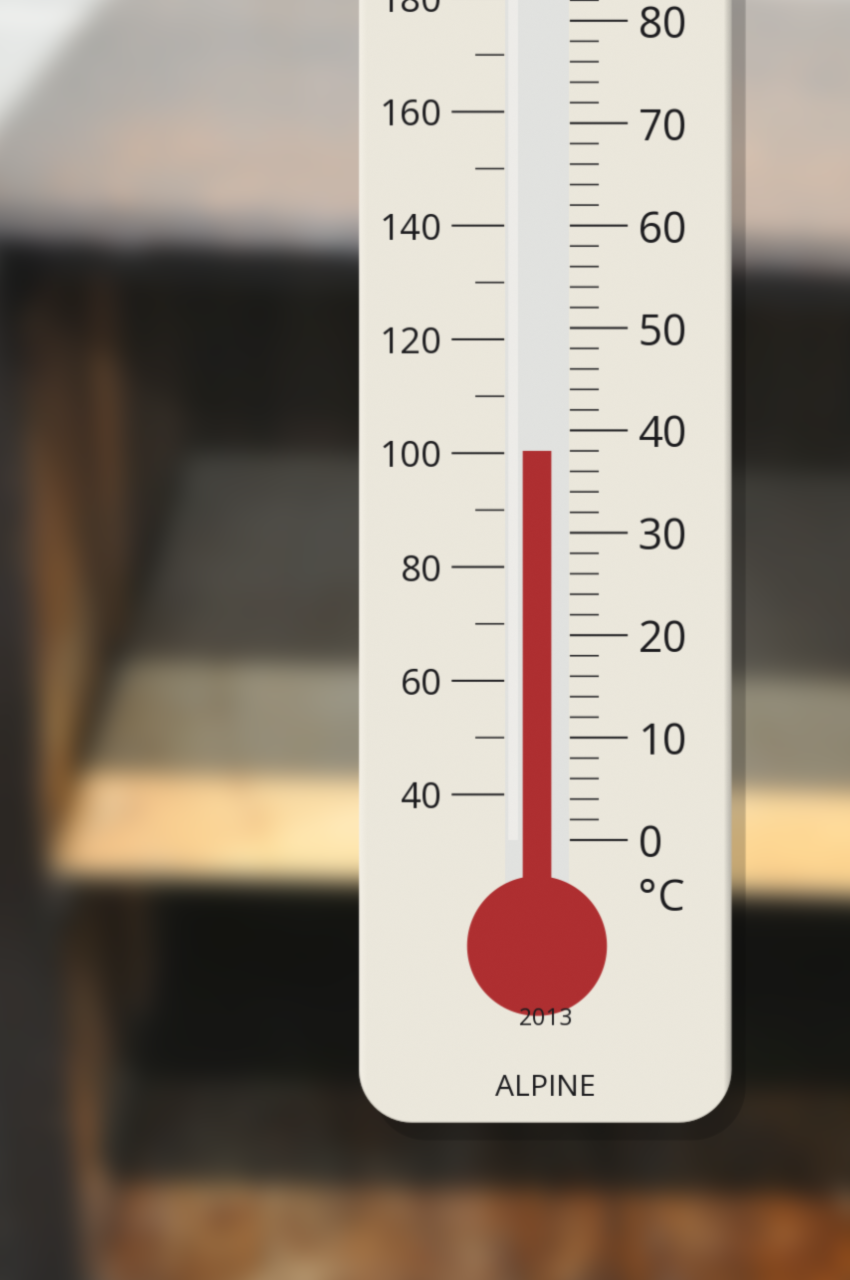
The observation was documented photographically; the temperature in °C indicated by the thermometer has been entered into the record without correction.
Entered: 38 °C
